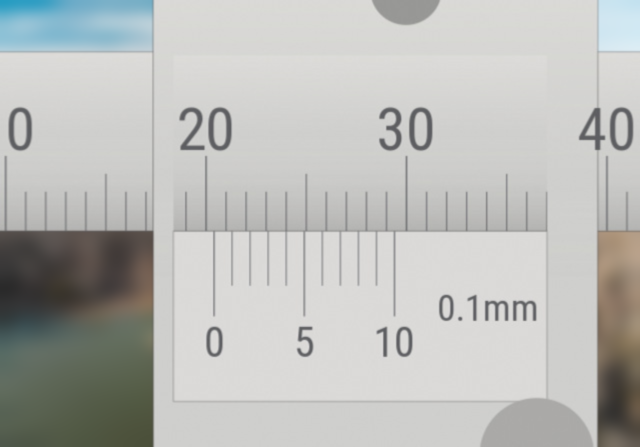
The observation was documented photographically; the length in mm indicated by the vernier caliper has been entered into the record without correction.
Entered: 20.4 mm
